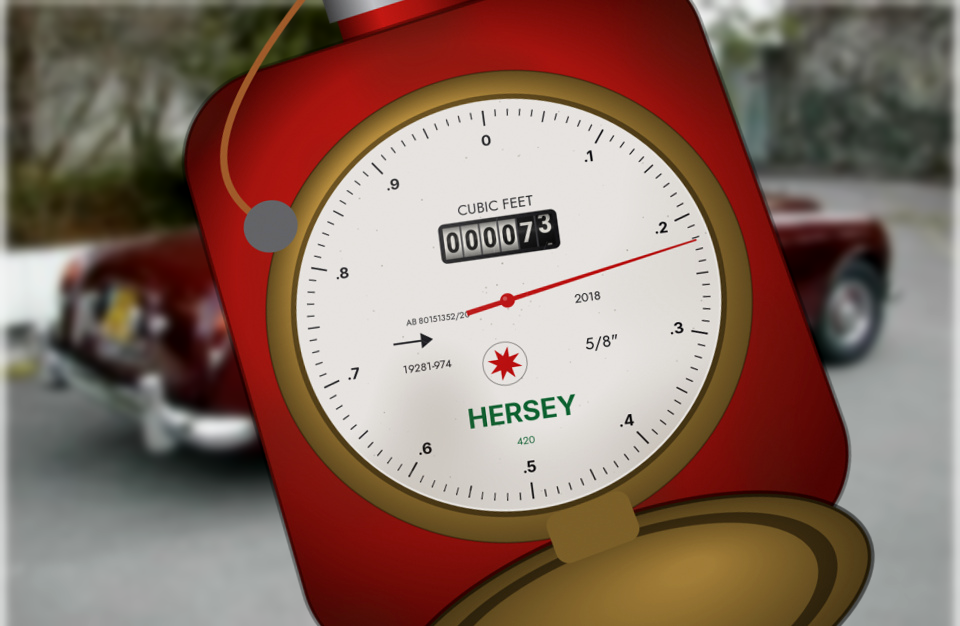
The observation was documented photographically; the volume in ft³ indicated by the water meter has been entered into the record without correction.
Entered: 73.22 ft³
